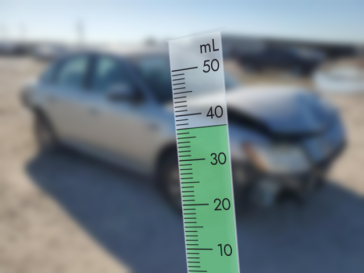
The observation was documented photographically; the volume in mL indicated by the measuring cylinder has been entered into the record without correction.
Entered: 37 mL
